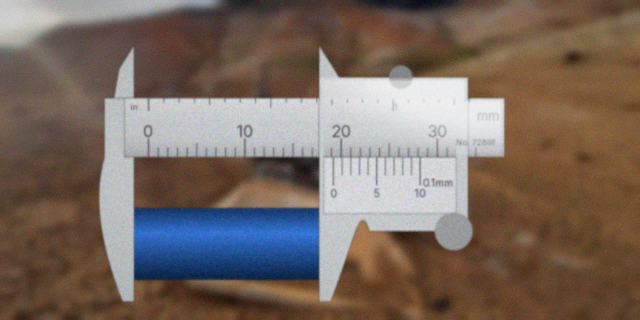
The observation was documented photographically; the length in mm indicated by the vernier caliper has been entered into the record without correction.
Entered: 19.2 mm
